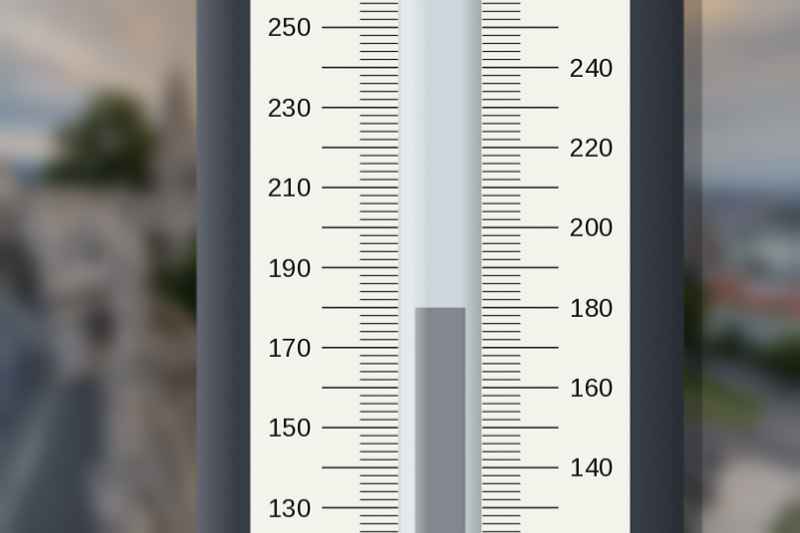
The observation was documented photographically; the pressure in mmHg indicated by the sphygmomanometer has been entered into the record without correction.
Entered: 180 mmHg
